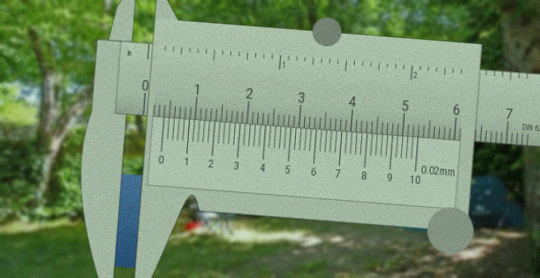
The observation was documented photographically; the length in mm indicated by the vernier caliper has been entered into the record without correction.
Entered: 4.0 mm
